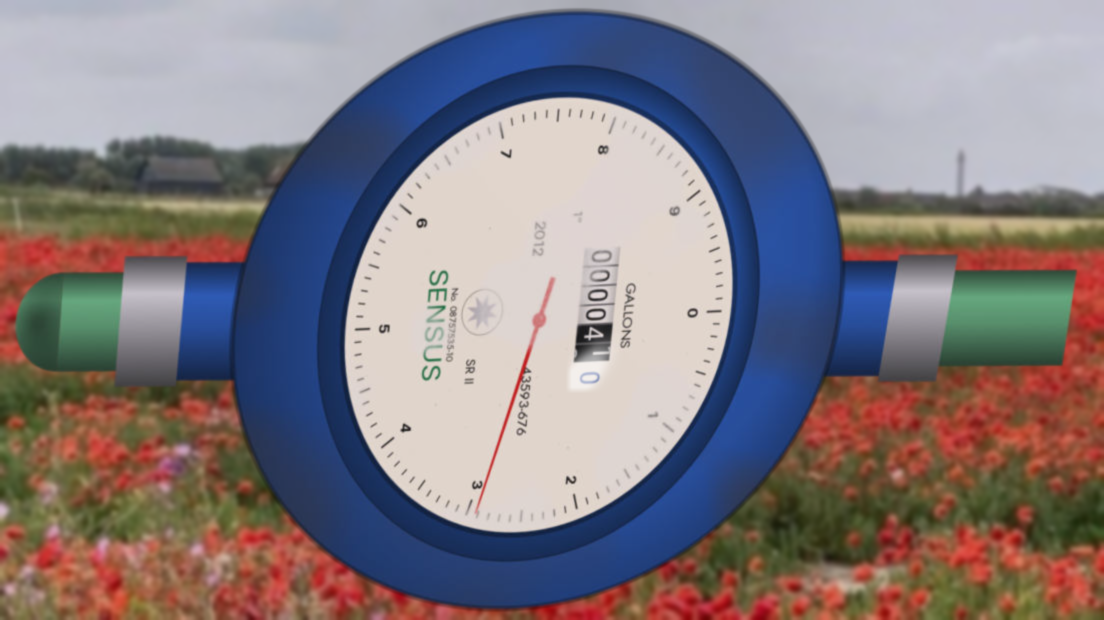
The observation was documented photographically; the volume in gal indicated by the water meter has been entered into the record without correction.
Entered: 412.9 gal
